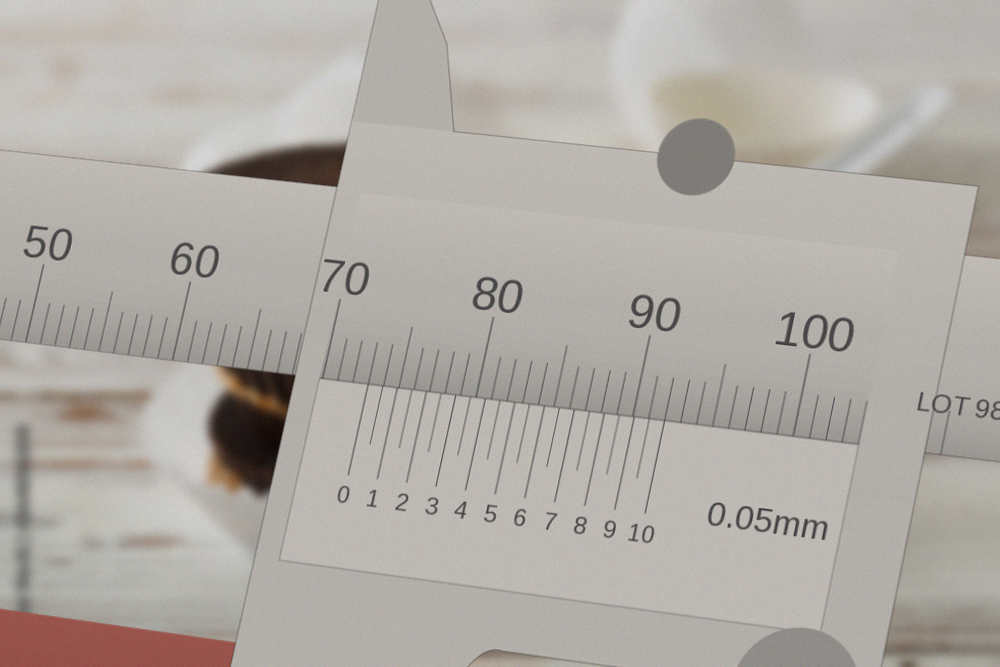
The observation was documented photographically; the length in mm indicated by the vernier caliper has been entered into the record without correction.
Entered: 73.0 mm
